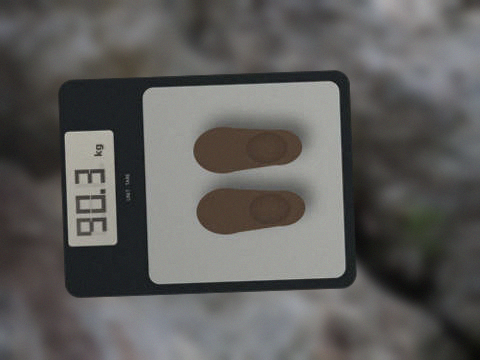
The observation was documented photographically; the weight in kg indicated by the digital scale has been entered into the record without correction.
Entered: 90.3 kg
